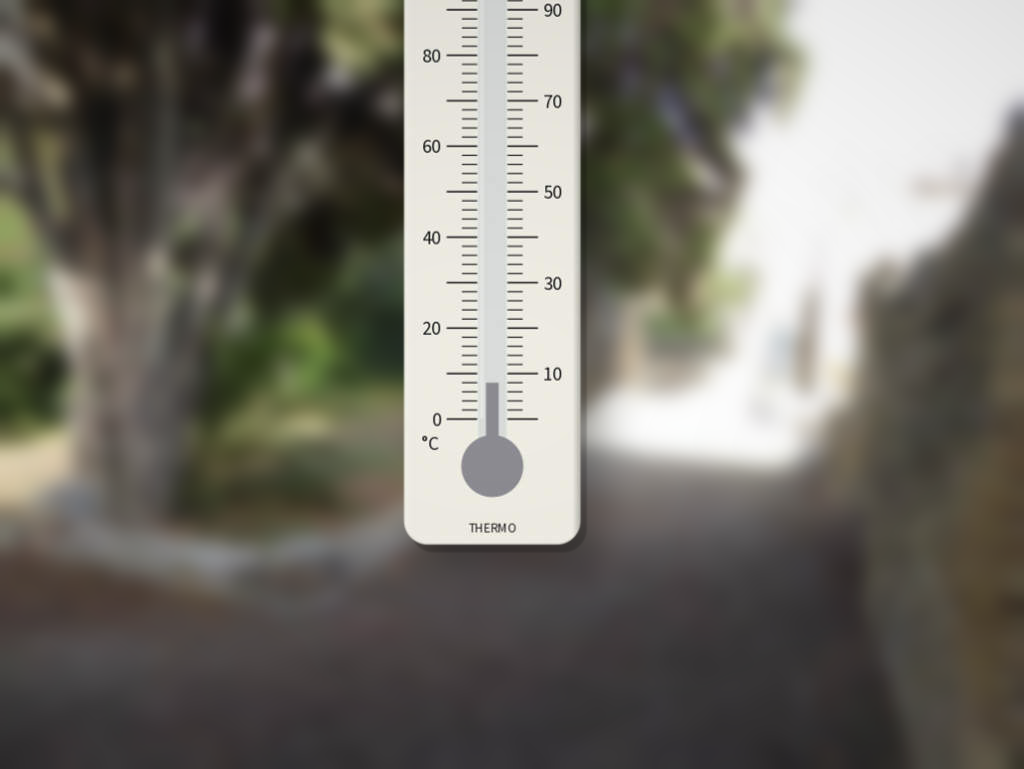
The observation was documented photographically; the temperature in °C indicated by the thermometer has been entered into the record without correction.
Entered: 8 °C
